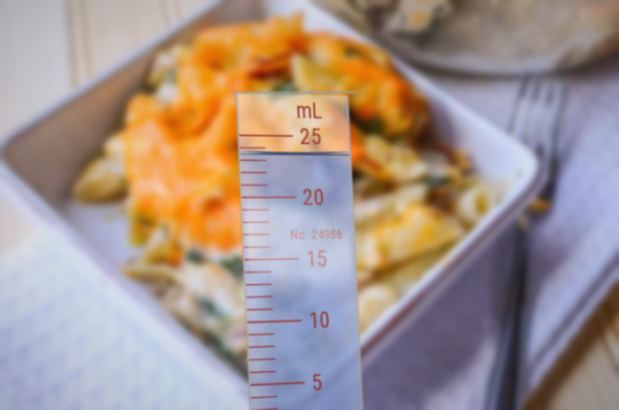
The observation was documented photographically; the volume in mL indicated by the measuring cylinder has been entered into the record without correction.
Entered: 23.5 mL
